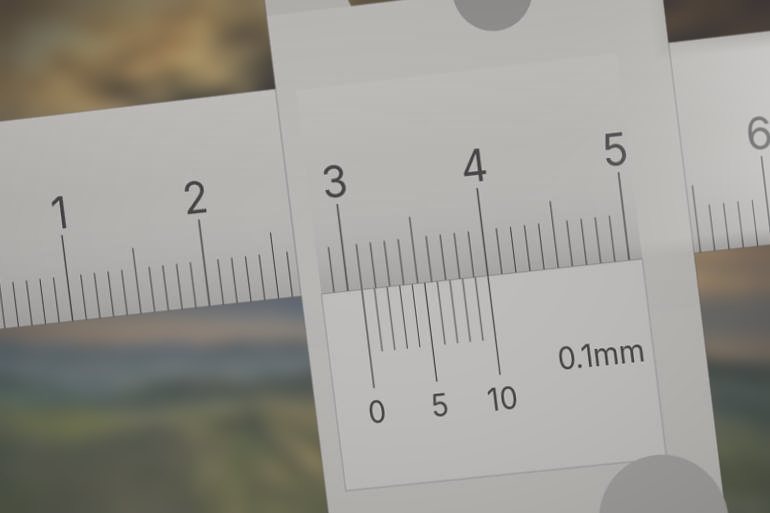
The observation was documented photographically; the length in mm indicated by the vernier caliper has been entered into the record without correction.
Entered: 31.0 mm
